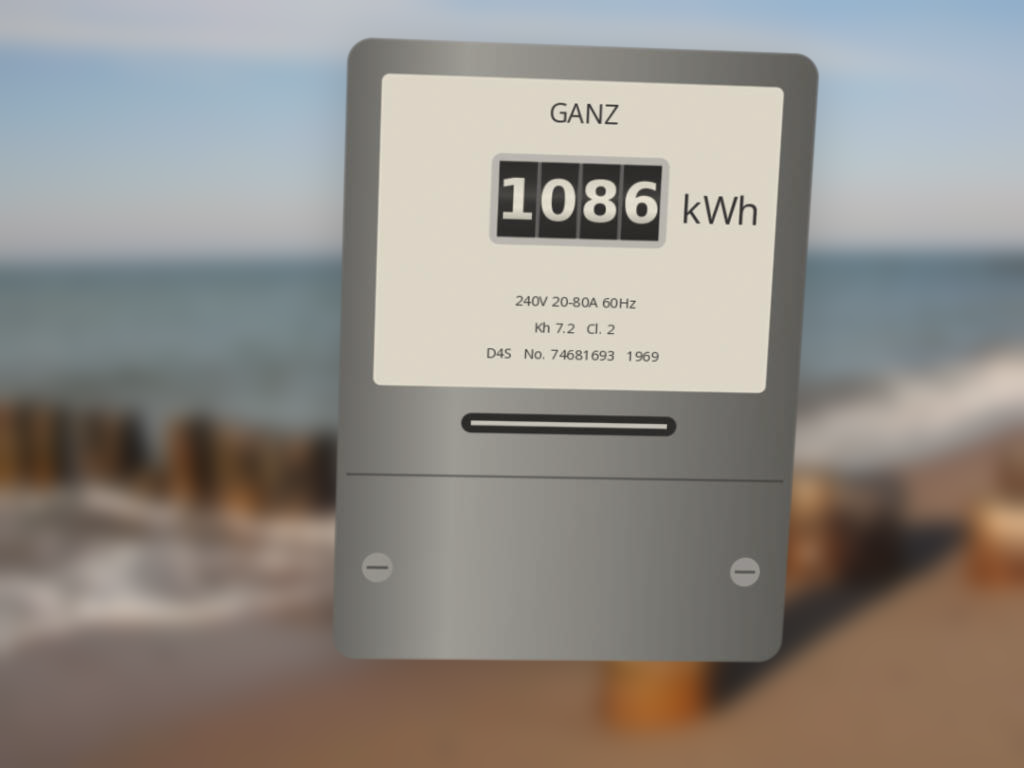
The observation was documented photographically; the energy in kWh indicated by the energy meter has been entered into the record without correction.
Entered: 1086 kWh
